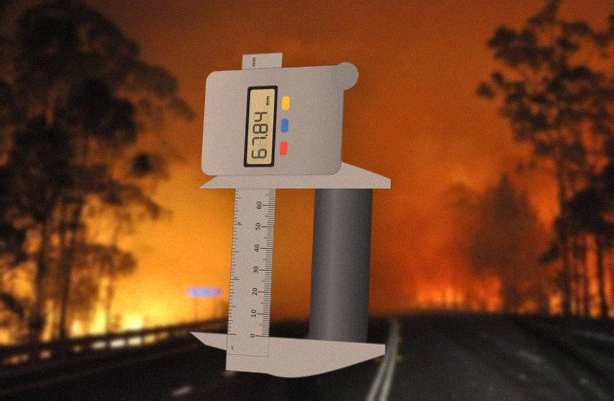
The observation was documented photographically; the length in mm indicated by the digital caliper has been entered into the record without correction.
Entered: 67.84 mm
